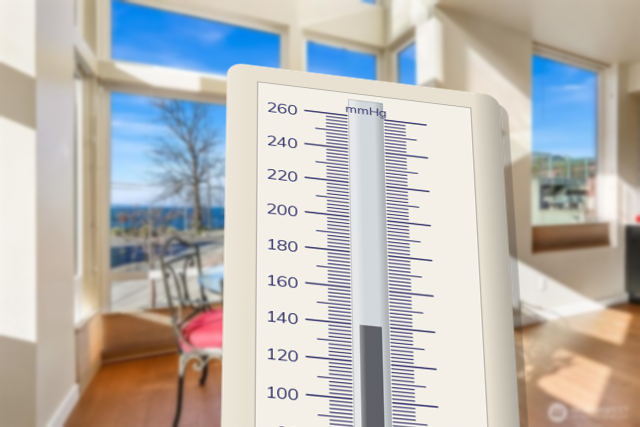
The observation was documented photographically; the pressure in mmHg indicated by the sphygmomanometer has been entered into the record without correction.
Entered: 140 mmHg
